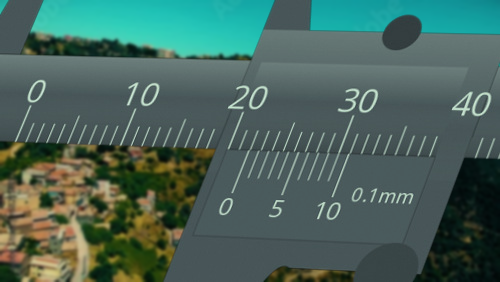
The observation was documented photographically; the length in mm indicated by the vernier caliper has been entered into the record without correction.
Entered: 21.9 mm
